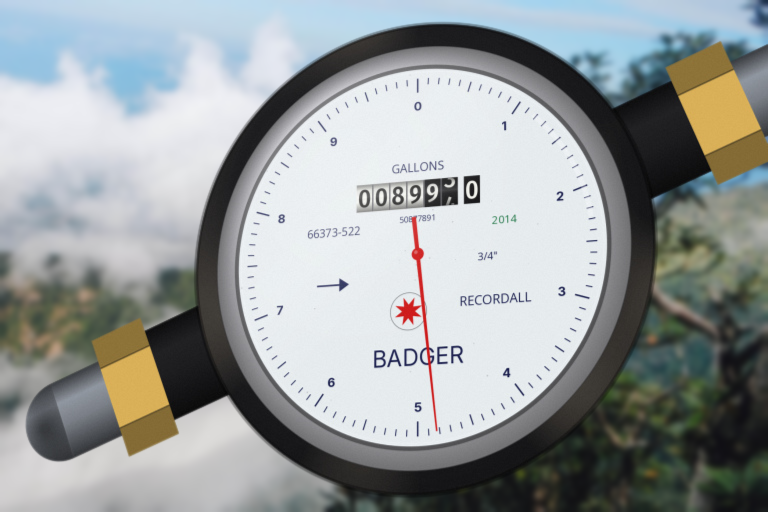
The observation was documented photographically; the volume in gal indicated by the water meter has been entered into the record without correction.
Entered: 89934.8 gal
